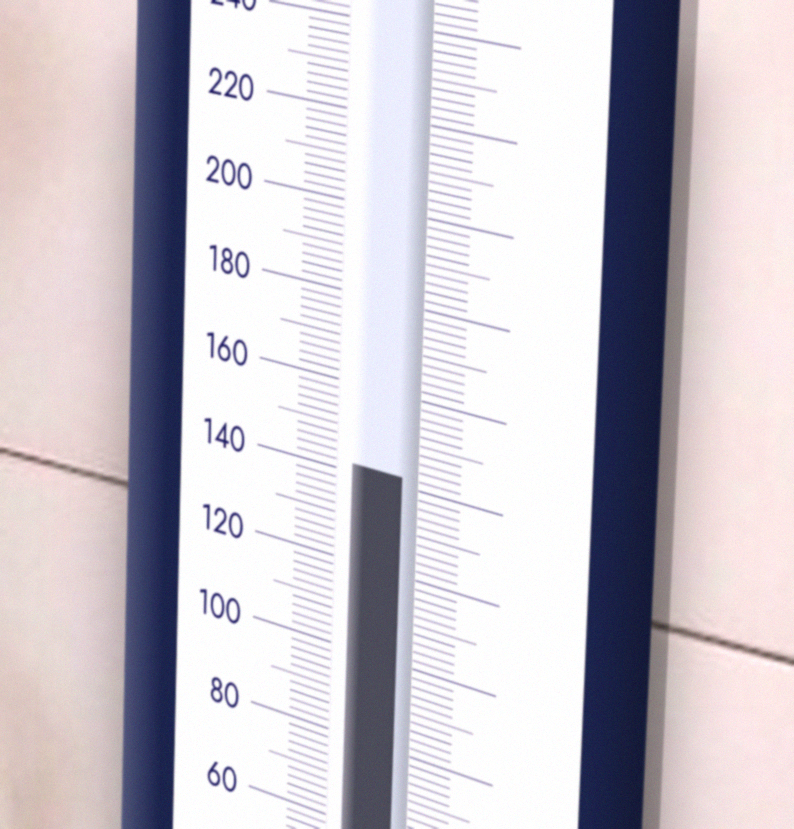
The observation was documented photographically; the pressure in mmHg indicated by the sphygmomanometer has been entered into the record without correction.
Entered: 142 mmHg
